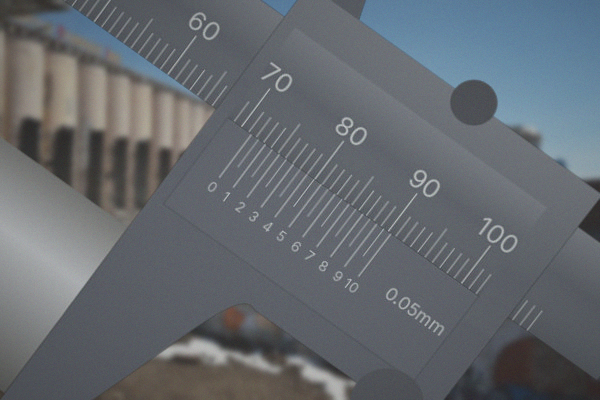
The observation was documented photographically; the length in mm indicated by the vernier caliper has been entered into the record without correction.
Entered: 71.4 mm
